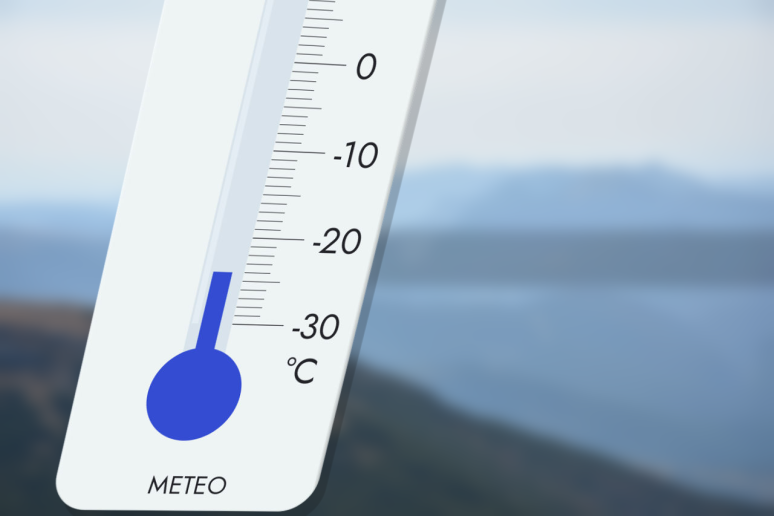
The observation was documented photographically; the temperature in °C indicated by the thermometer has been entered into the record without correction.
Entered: -24 °C
